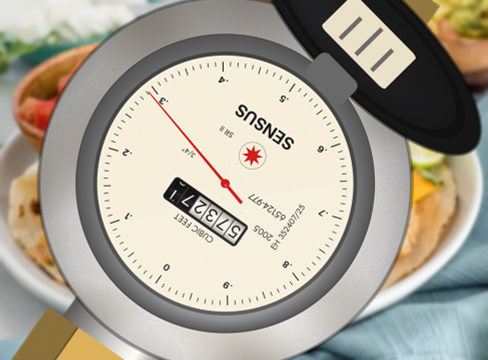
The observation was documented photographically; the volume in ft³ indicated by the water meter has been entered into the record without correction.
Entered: 573271.29 ft³
